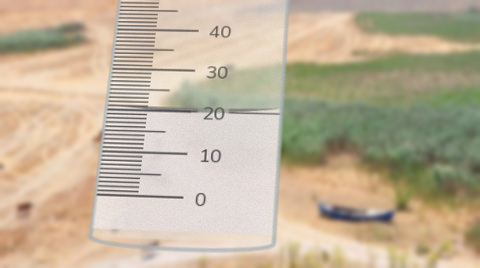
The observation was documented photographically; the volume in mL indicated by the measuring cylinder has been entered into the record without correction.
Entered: 20 mL
